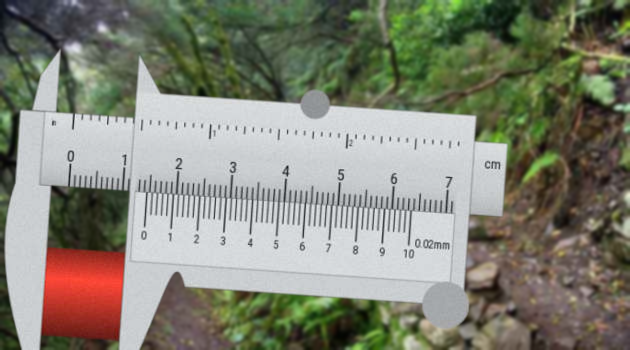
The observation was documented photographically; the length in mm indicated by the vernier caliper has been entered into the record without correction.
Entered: 14.5 mm
